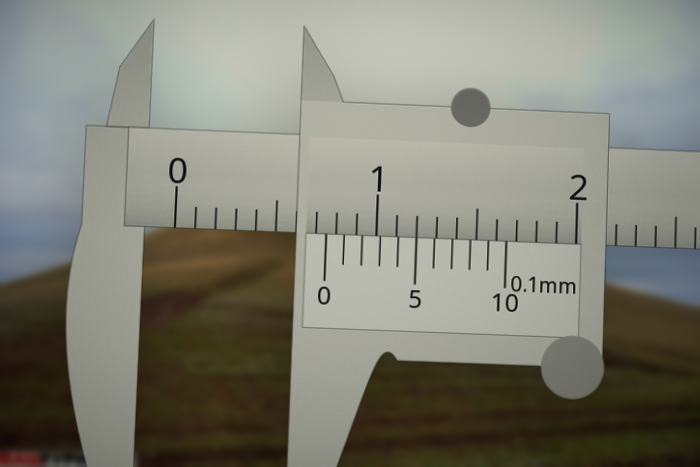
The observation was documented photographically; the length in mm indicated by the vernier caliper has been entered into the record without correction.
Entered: 7.5 mm
